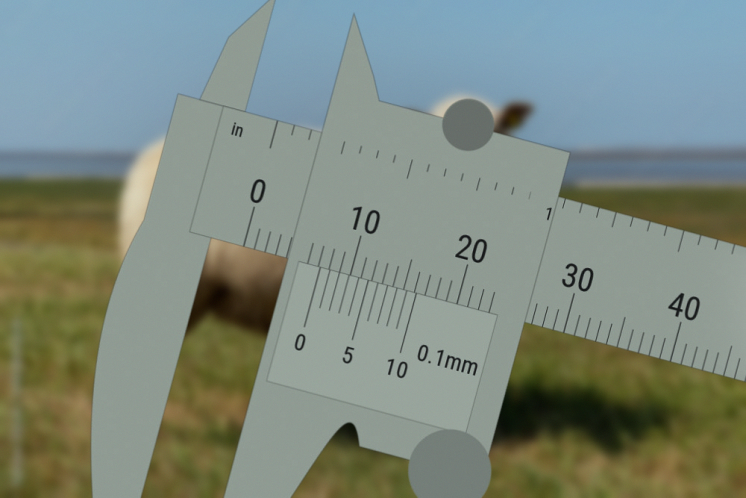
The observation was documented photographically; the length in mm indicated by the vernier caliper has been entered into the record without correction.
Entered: 7.2 mm
